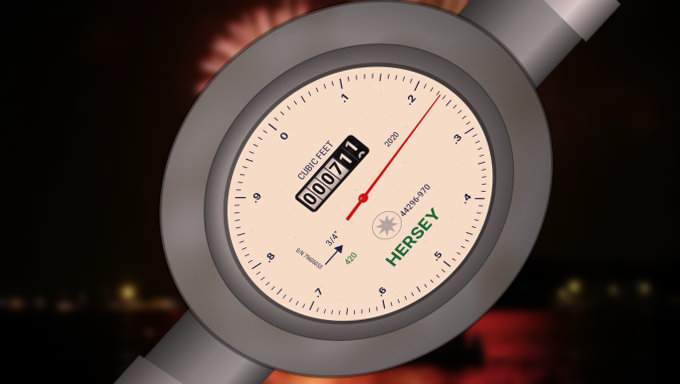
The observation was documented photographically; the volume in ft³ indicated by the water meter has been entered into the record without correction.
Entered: 711.23 ft³
